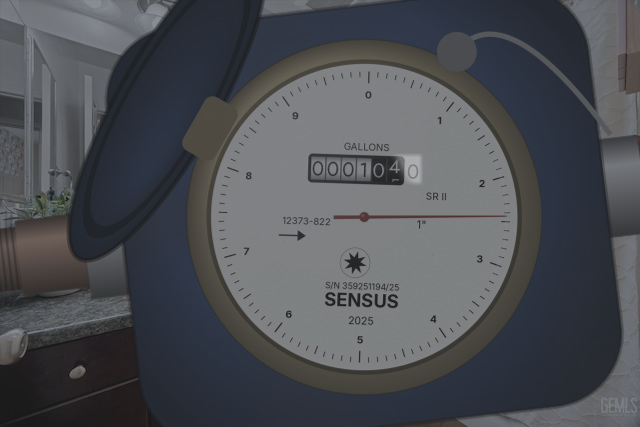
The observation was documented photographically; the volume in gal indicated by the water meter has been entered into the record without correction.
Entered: 1042.4 gal
